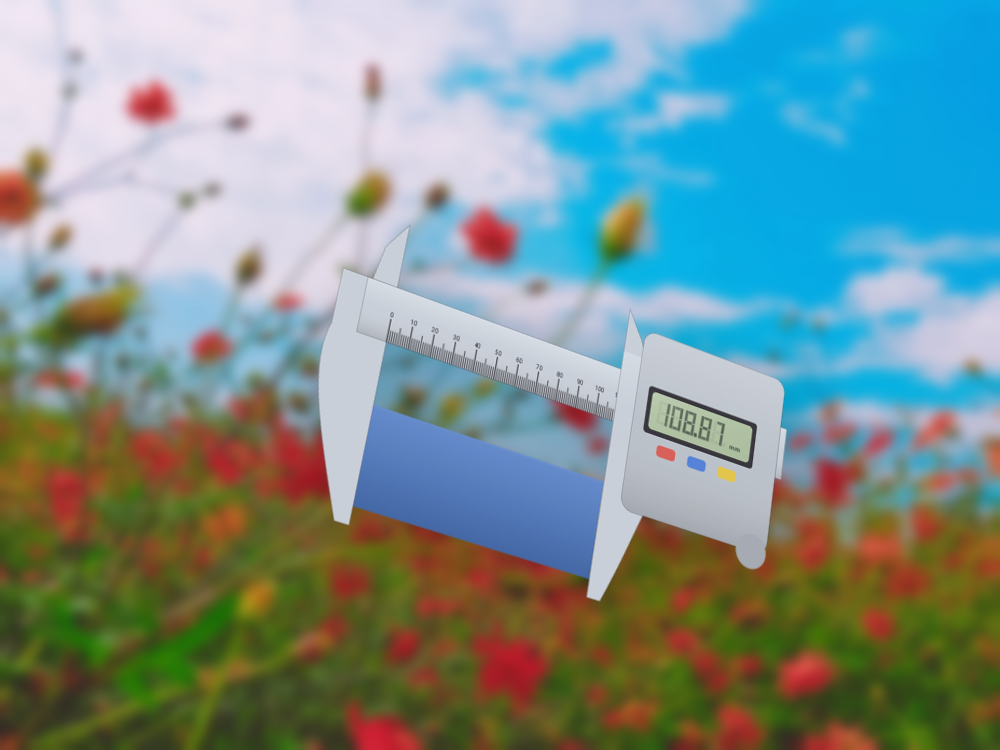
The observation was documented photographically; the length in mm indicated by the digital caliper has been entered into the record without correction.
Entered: 108.87 mm
